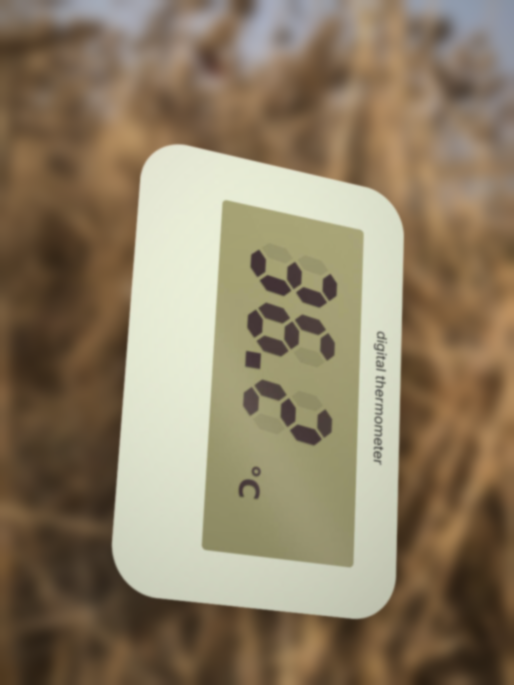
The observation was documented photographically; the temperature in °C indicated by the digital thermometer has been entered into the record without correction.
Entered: 36.2 °C
